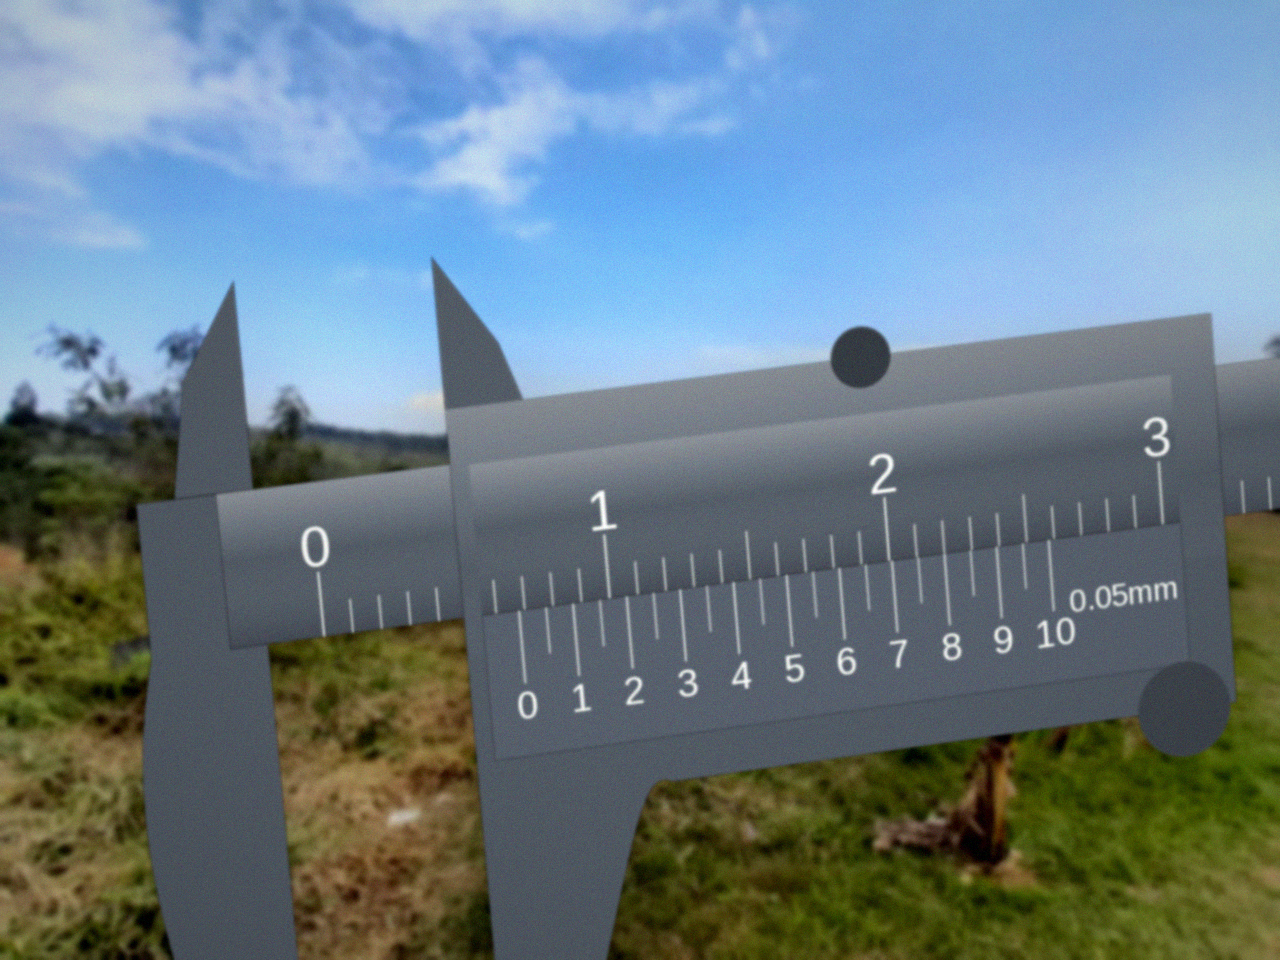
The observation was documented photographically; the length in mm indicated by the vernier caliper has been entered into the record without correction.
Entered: 6.8 mm
